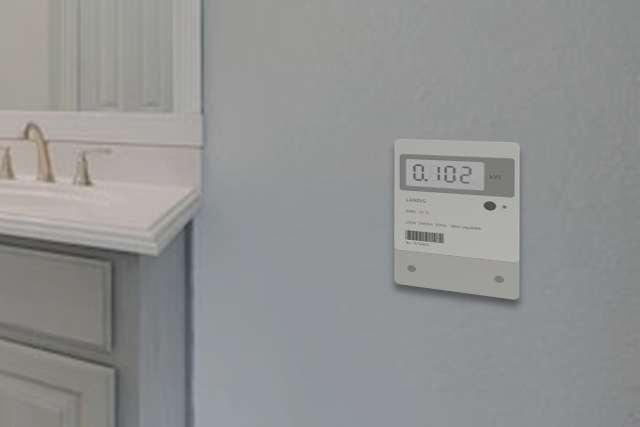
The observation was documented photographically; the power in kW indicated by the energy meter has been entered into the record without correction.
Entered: 0.102 kW
